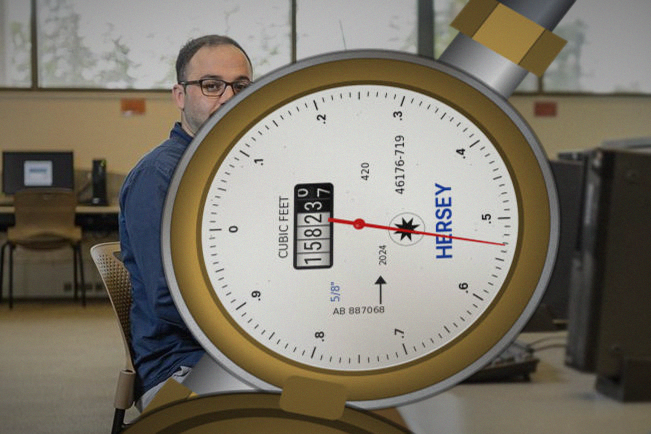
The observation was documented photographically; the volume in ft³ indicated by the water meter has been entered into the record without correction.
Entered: 158236.53 ft³
